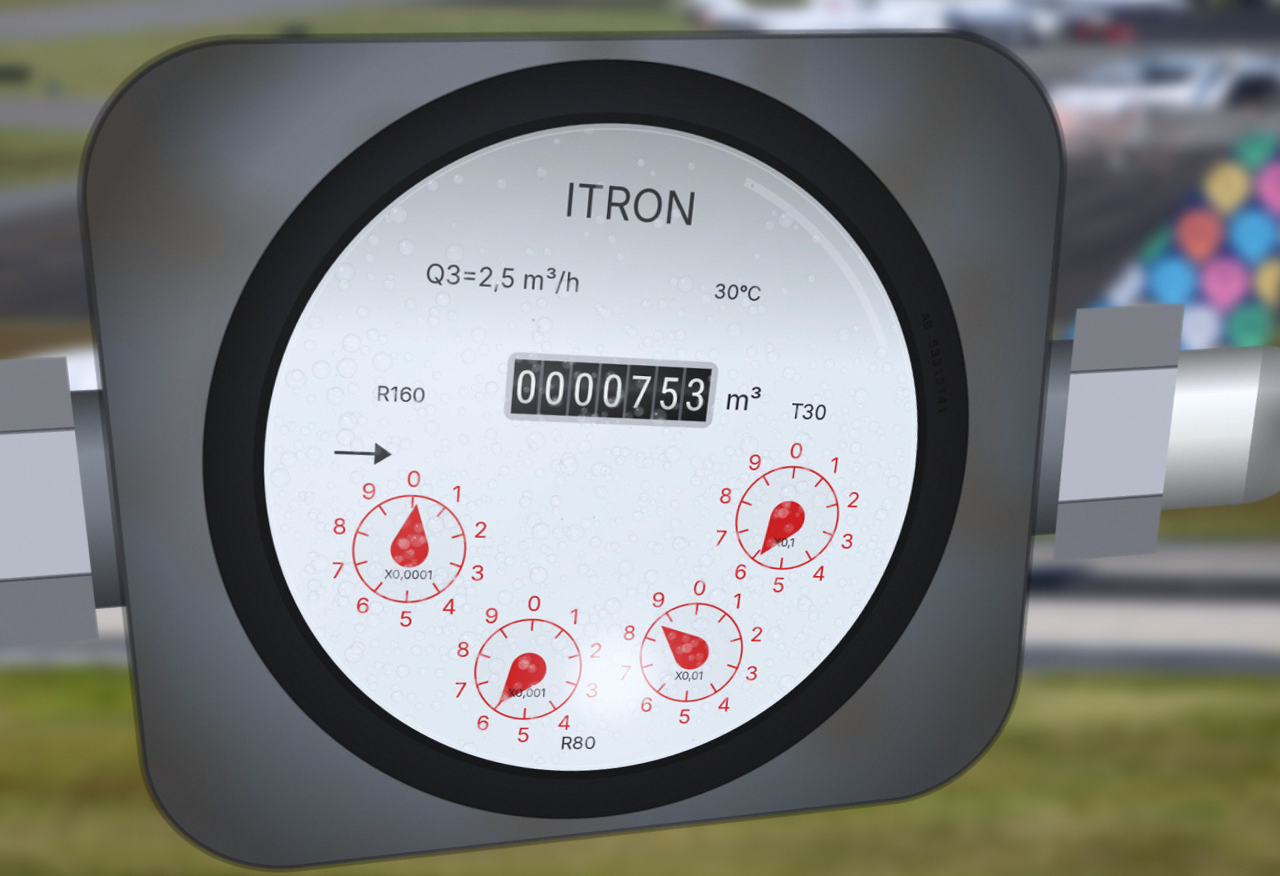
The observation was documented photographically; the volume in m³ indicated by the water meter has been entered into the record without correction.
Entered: 753.5860 m³
